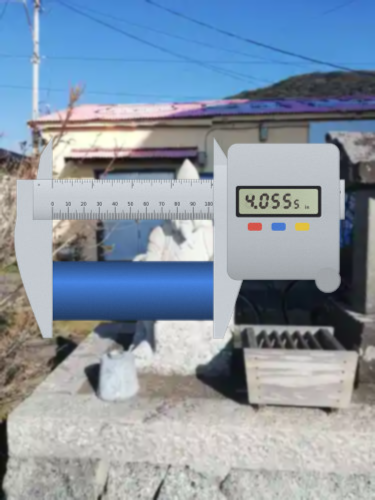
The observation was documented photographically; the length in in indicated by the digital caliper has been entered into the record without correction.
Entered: 4.0555 in
